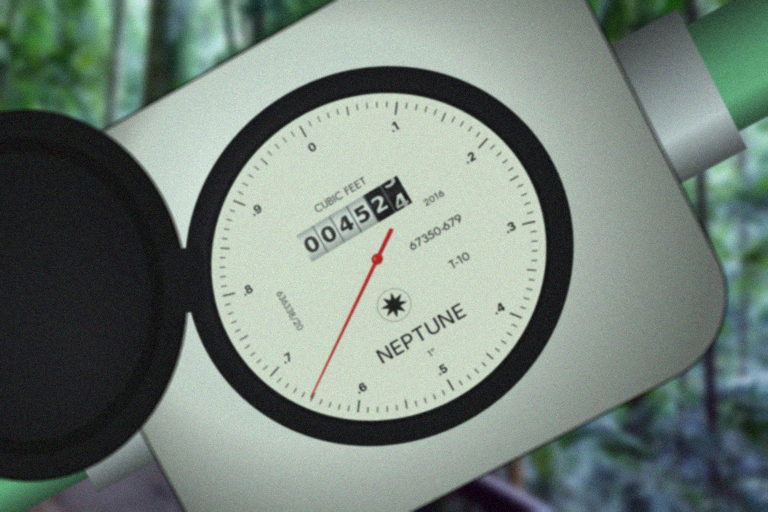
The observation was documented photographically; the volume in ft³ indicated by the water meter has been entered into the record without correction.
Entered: 4523.65 ft³
